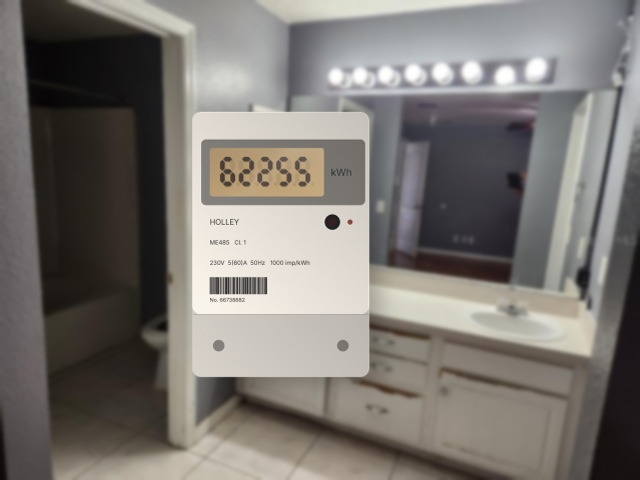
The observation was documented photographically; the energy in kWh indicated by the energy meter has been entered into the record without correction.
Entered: 62255 kWh
